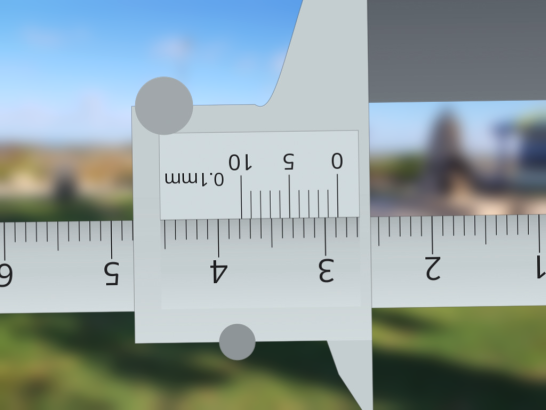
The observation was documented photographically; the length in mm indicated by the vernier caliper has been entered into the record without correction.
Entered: 28.8 mm
